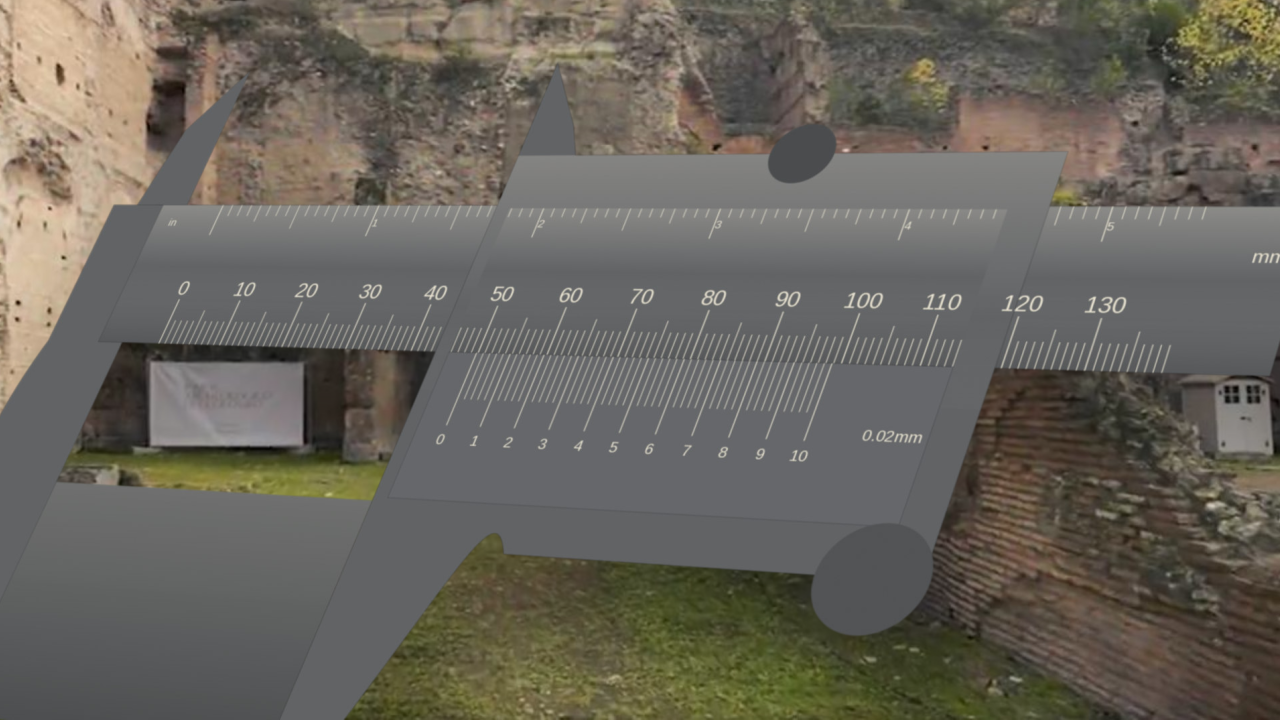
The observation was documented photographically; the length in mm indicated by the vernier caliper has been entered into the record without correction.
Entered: 49.8 mm
